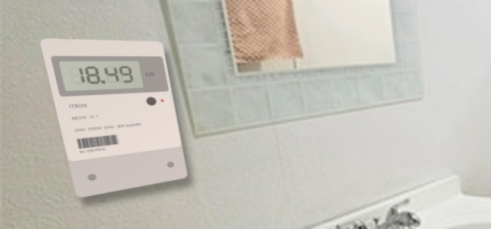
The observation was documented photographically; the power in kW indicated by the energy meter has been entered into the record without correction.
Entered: 18.49 kW
